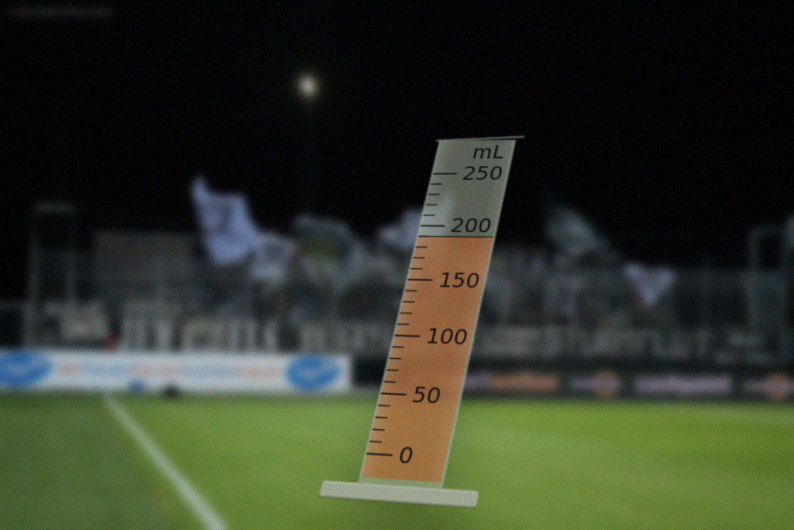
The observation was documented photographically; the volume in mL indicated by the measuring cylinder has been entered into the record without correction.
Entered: 190 mL
